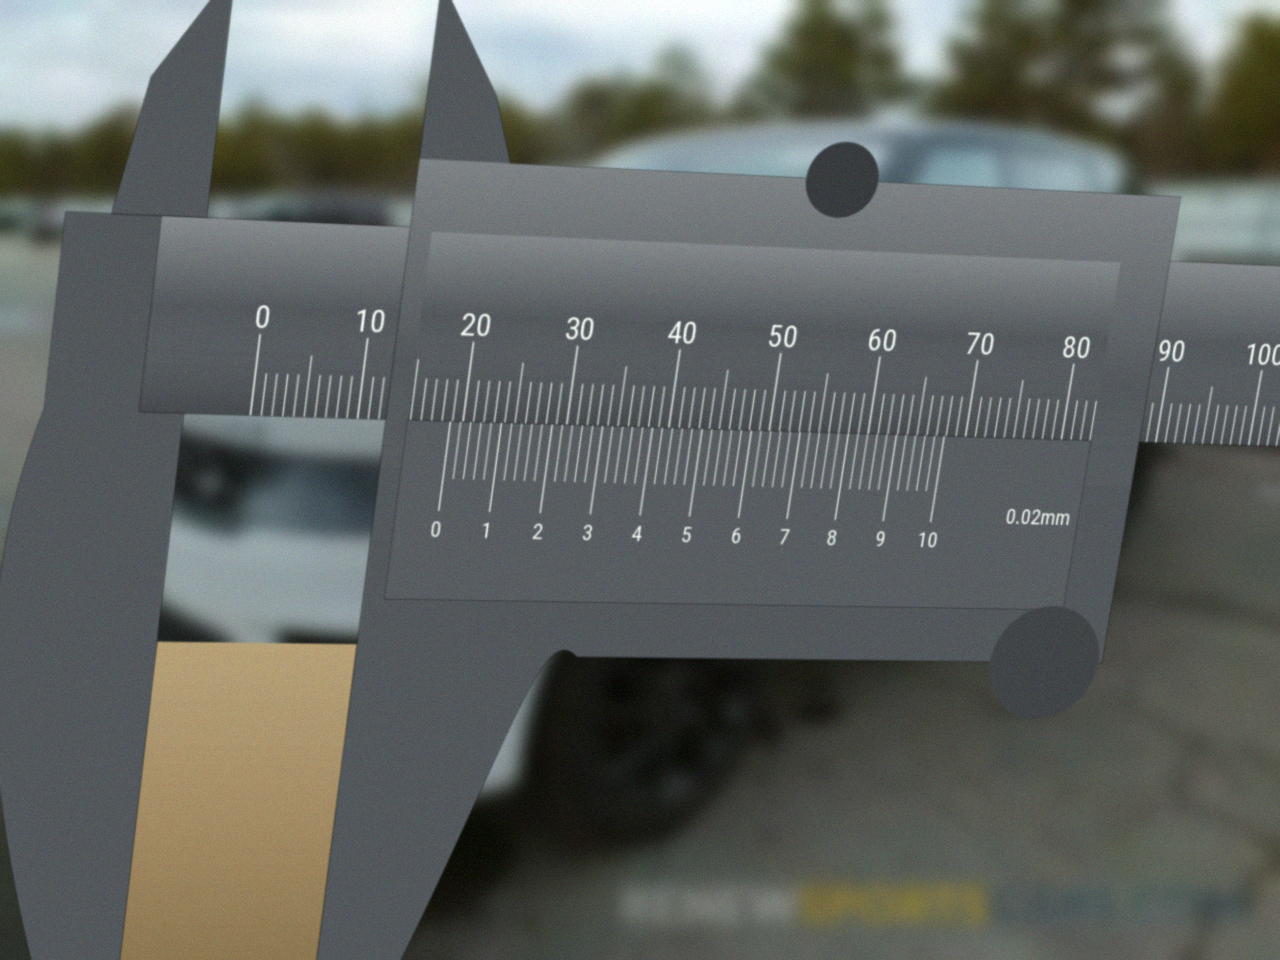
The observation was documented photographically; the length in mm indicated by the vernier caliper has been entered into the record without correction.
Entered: 18.8 mm
